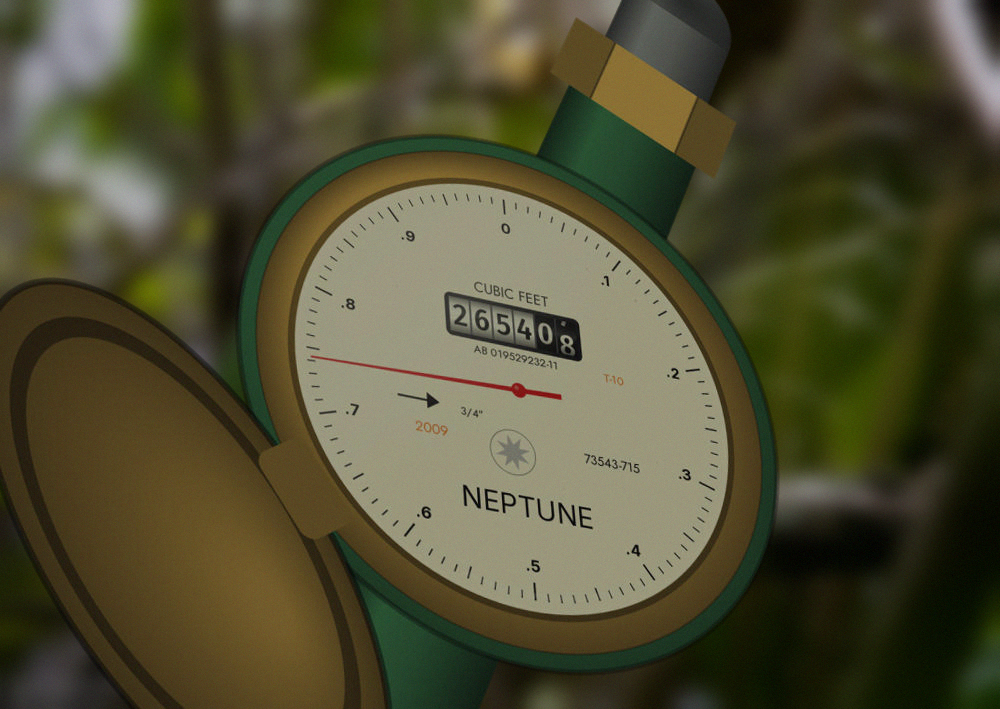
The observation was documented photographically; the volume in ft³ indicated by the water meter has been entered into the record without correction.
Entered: 265407.74 ft³
